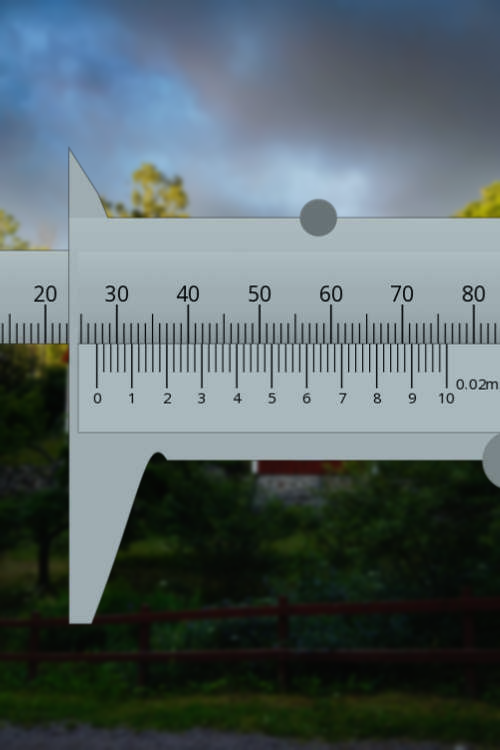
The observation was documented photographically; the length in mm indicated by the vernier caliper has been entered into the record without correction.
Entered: 27.2 mm
